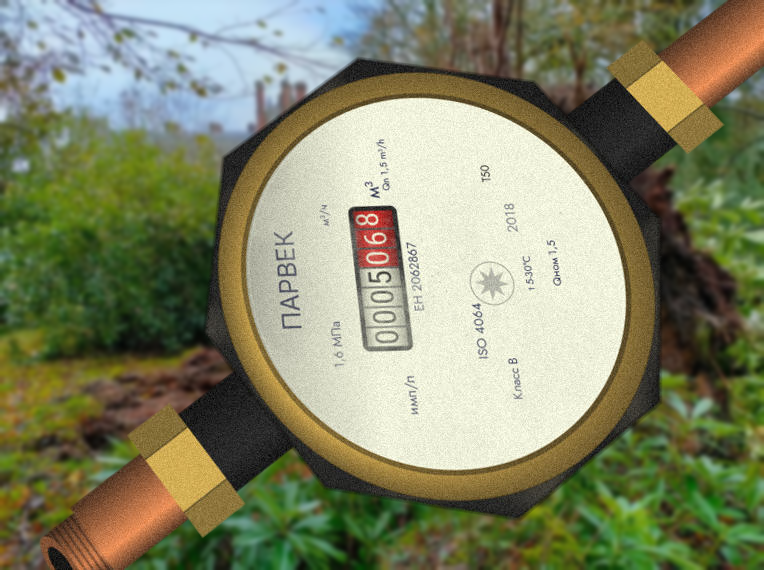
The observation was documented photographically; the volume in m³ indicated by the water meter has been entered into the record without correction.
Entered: 5.068 m³
